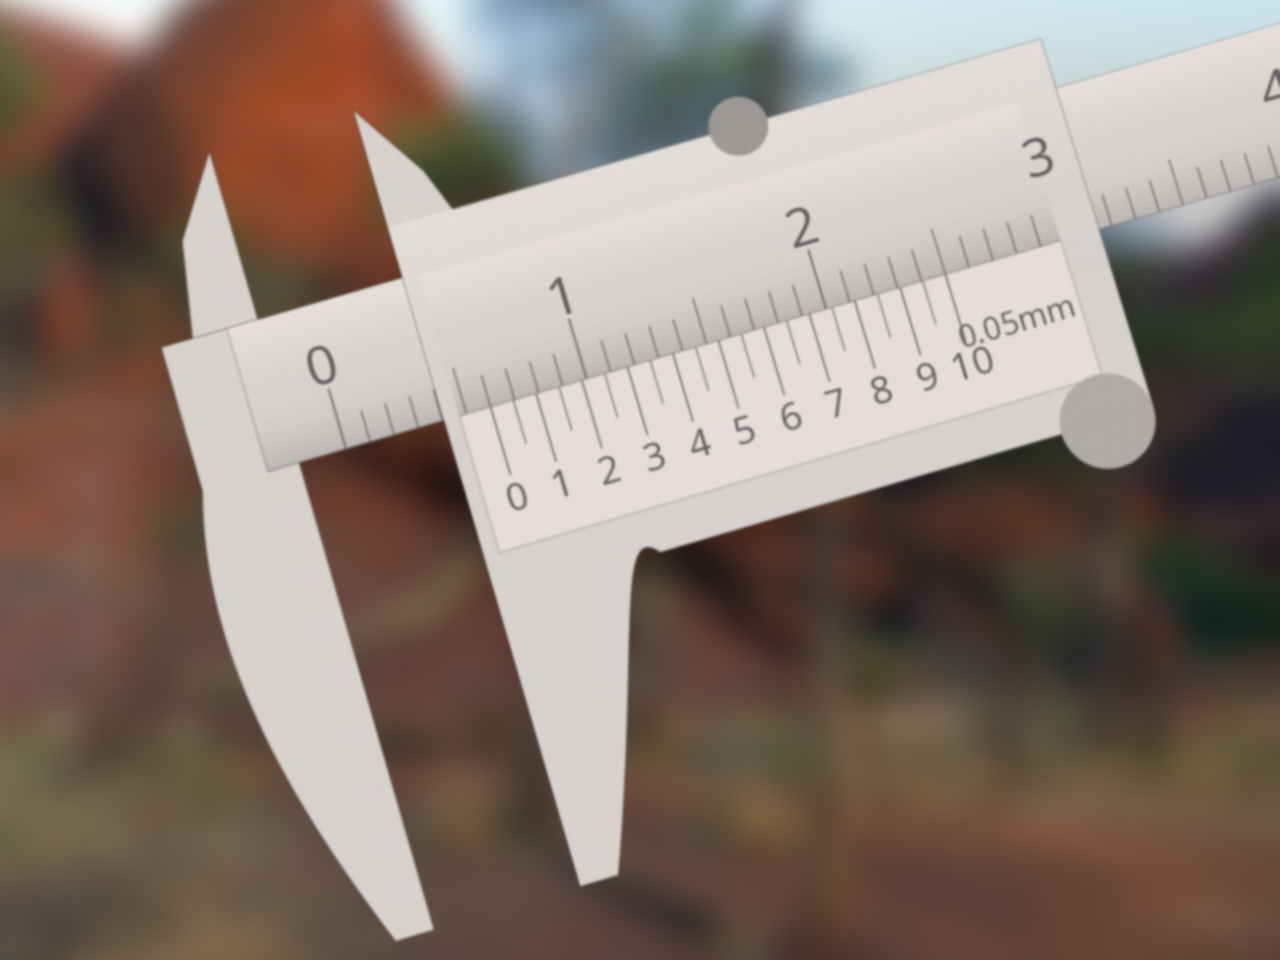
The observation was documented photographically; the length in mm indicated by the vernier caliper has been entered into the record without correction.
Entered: 6.0 mm
